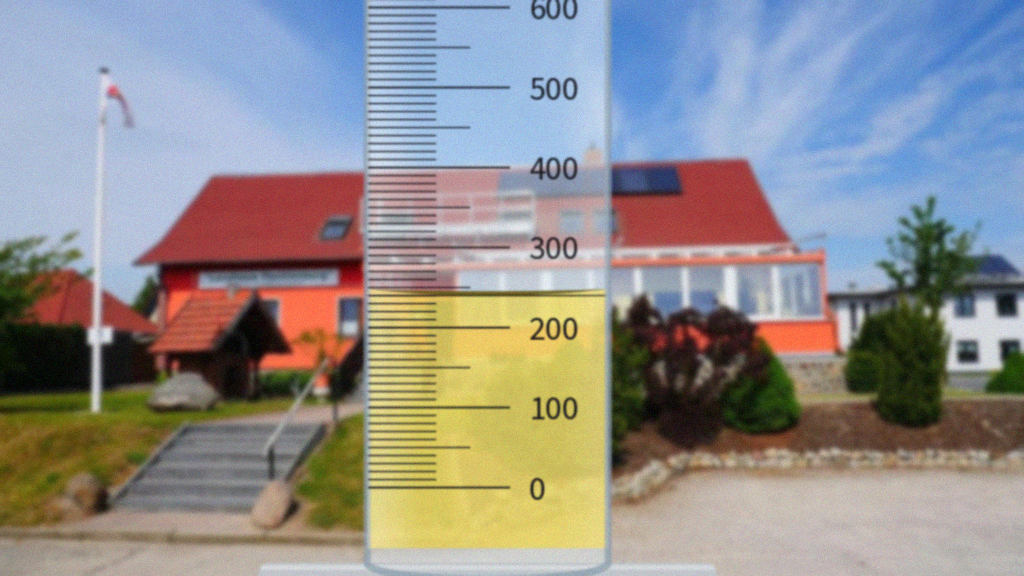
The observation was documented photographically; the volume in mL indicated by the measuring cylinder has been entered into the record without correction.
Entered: 240 mL
